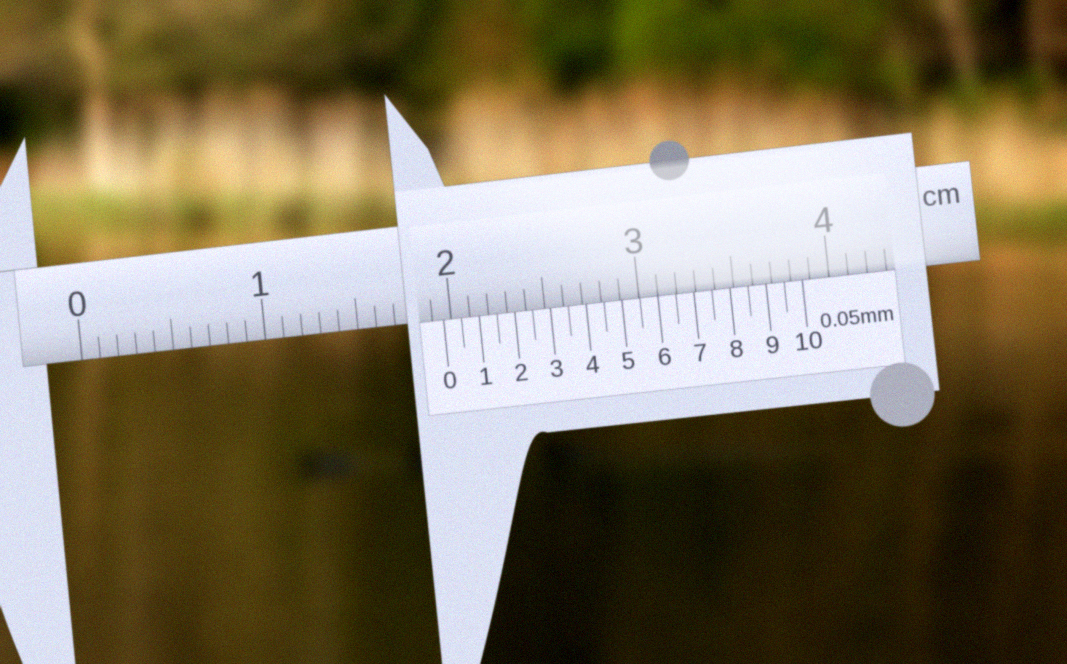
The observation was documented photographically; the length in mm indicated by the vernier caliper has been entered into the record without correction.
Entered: 19.6 mm
